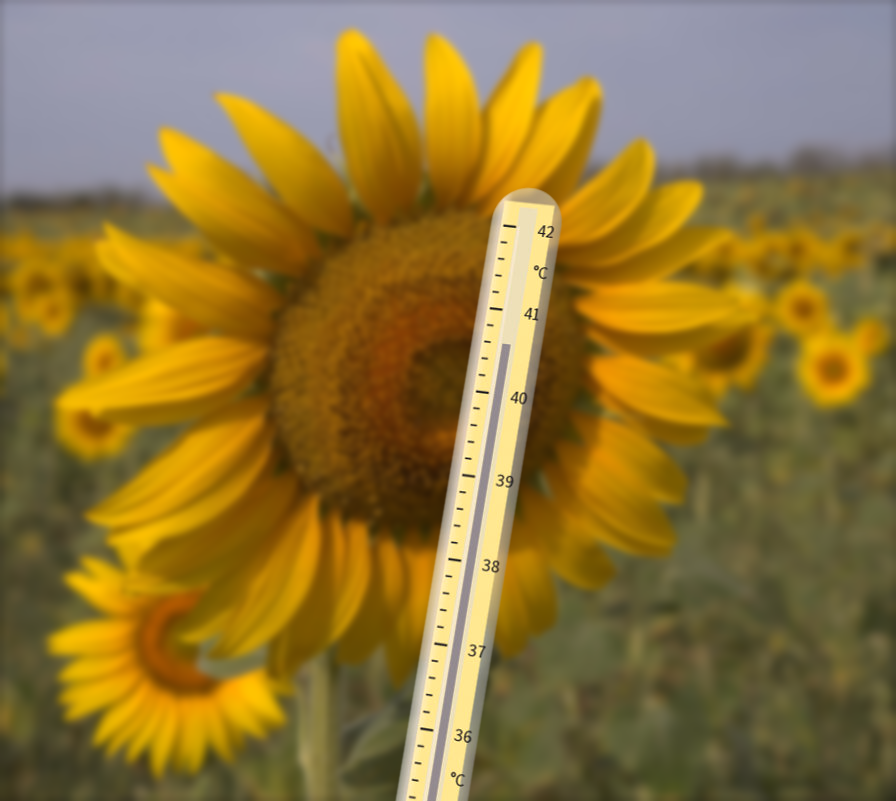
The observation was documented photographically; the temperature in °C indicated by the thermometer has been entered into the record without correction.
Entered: 40.6 °C
